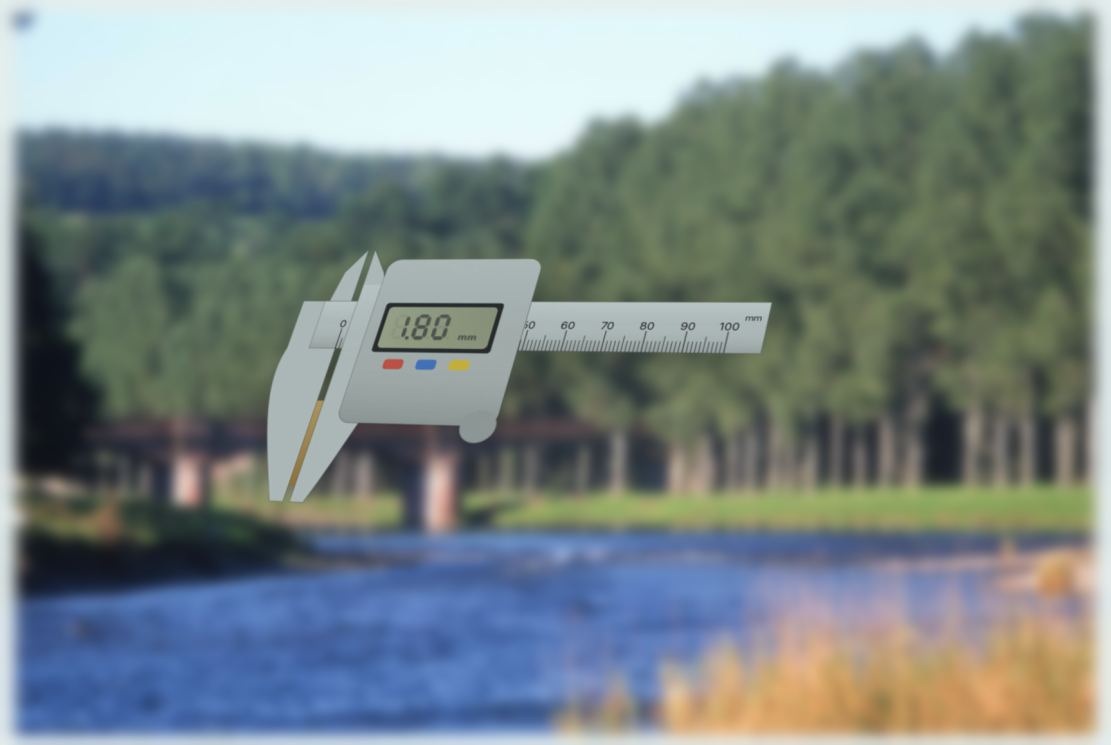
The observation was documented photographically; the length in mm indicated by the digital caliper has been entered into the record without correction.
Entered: 1.80 mm
